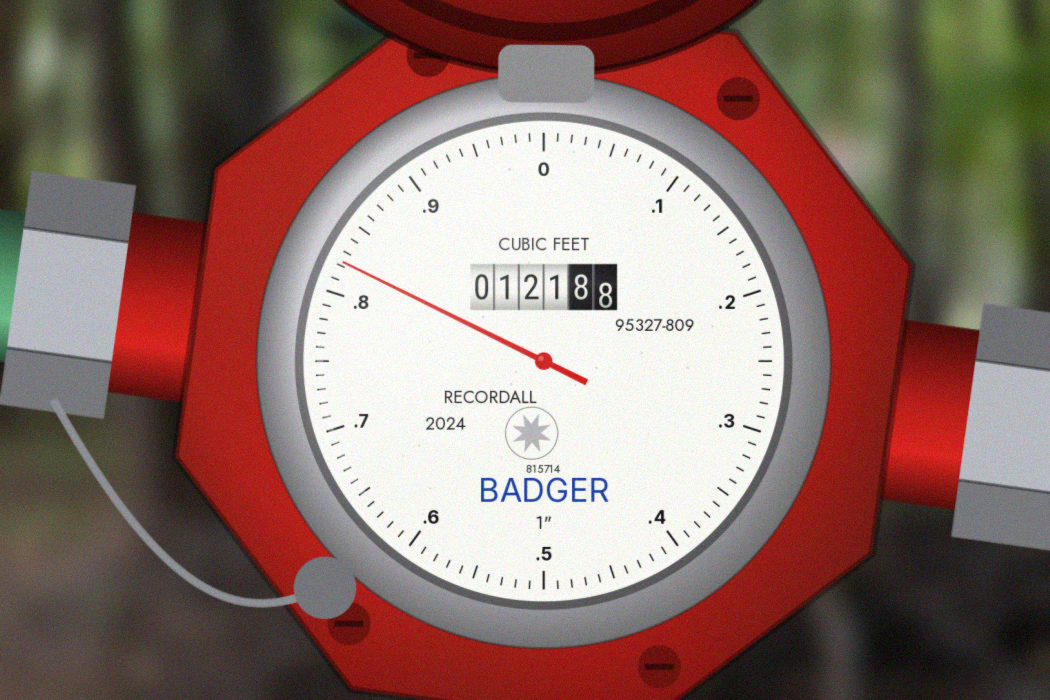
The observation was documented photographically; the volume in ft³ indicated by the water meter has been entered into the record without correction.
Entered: 12187.82 ft³
